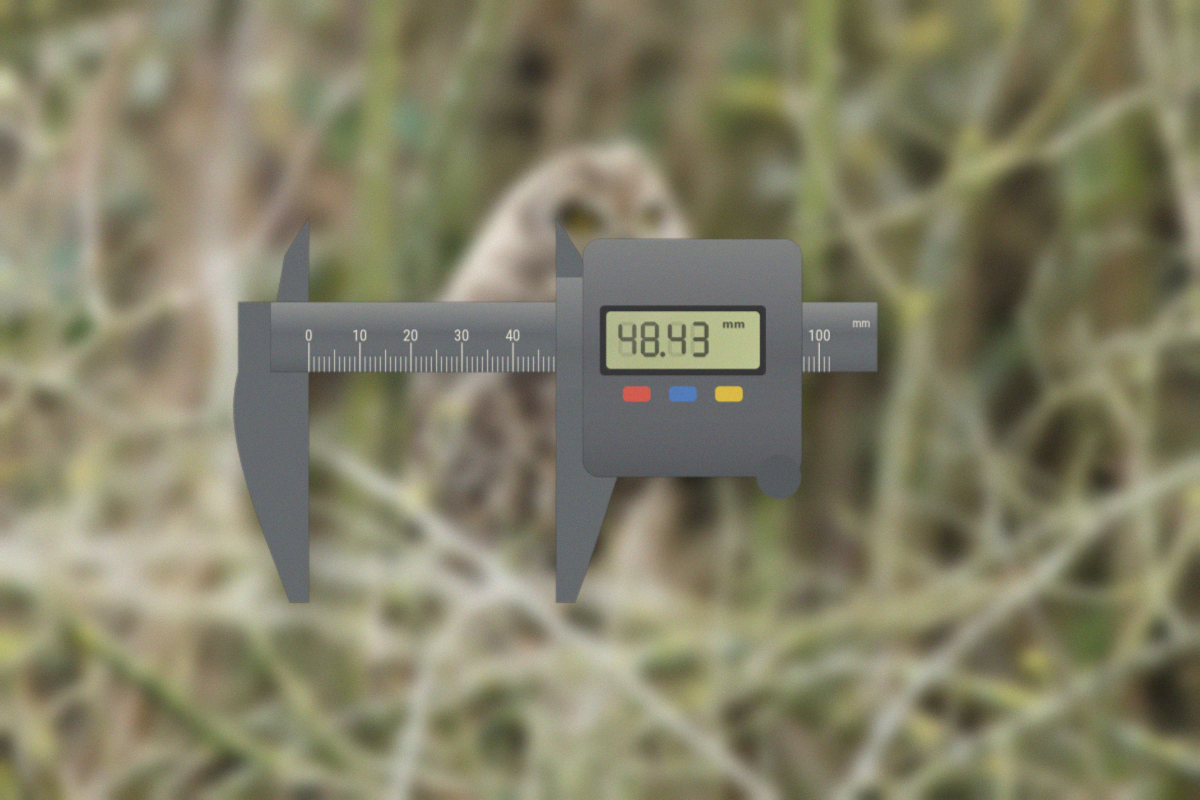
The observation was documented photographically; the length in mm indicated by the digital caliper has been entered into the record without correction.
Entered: 48.43 mm
